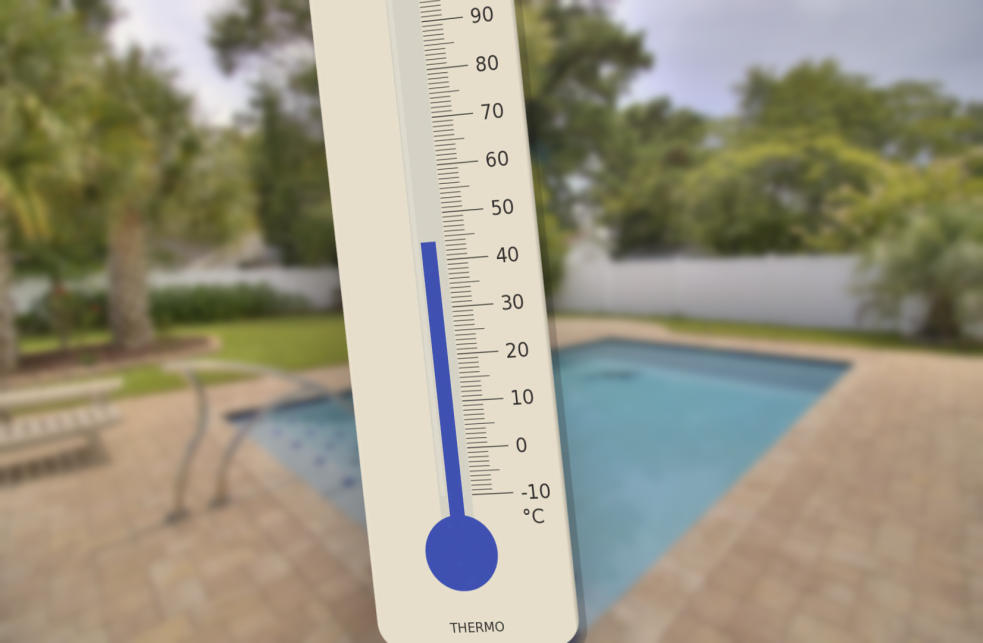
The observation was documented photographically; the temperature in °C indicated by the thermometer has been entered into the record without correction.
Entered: 44 °C
